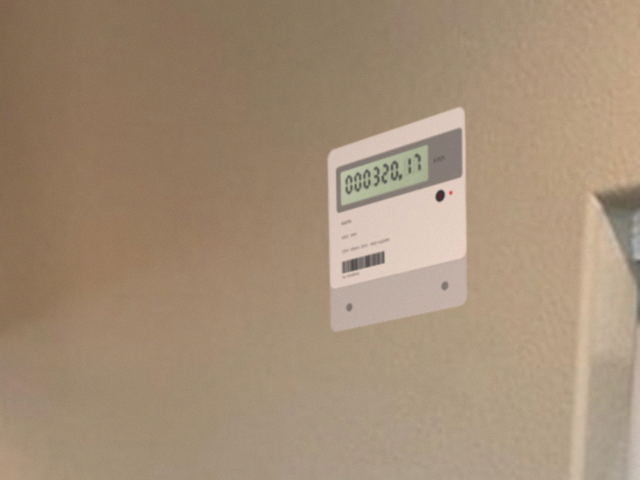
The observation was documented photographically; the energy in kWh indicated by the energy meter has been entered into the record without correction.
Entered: 320.17 kWh
